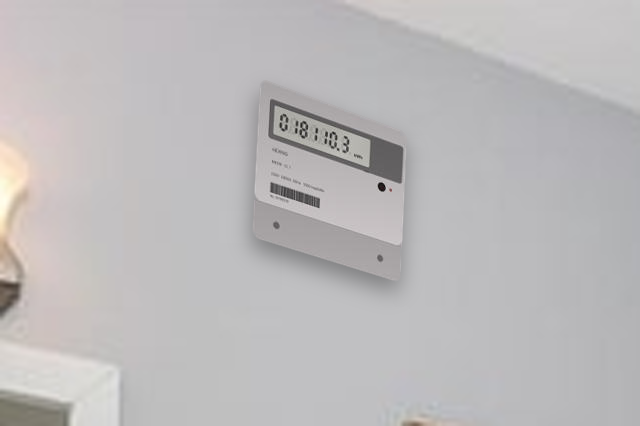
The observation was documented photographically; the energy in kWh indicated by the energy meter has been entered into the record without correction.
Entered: 18110.3 kWh
